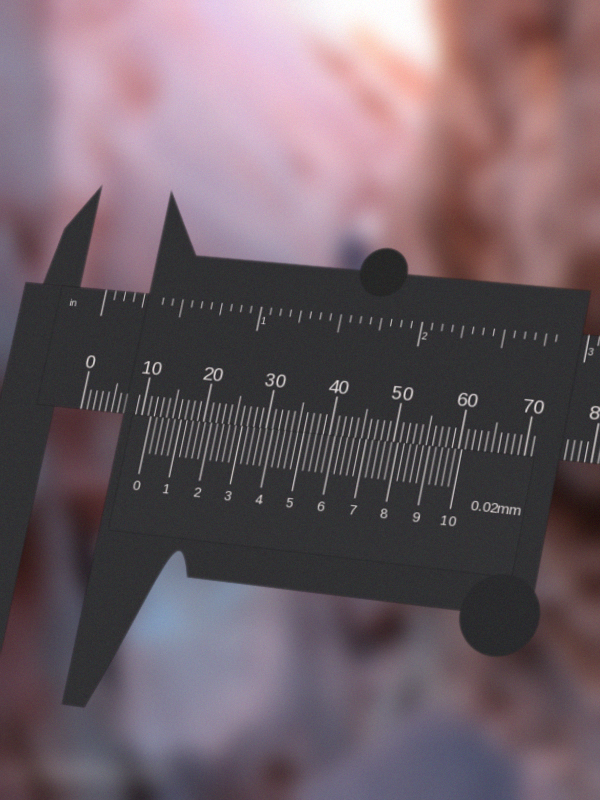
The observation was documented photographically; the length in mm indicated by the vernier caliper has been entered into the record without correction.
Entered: 11.5 mm
